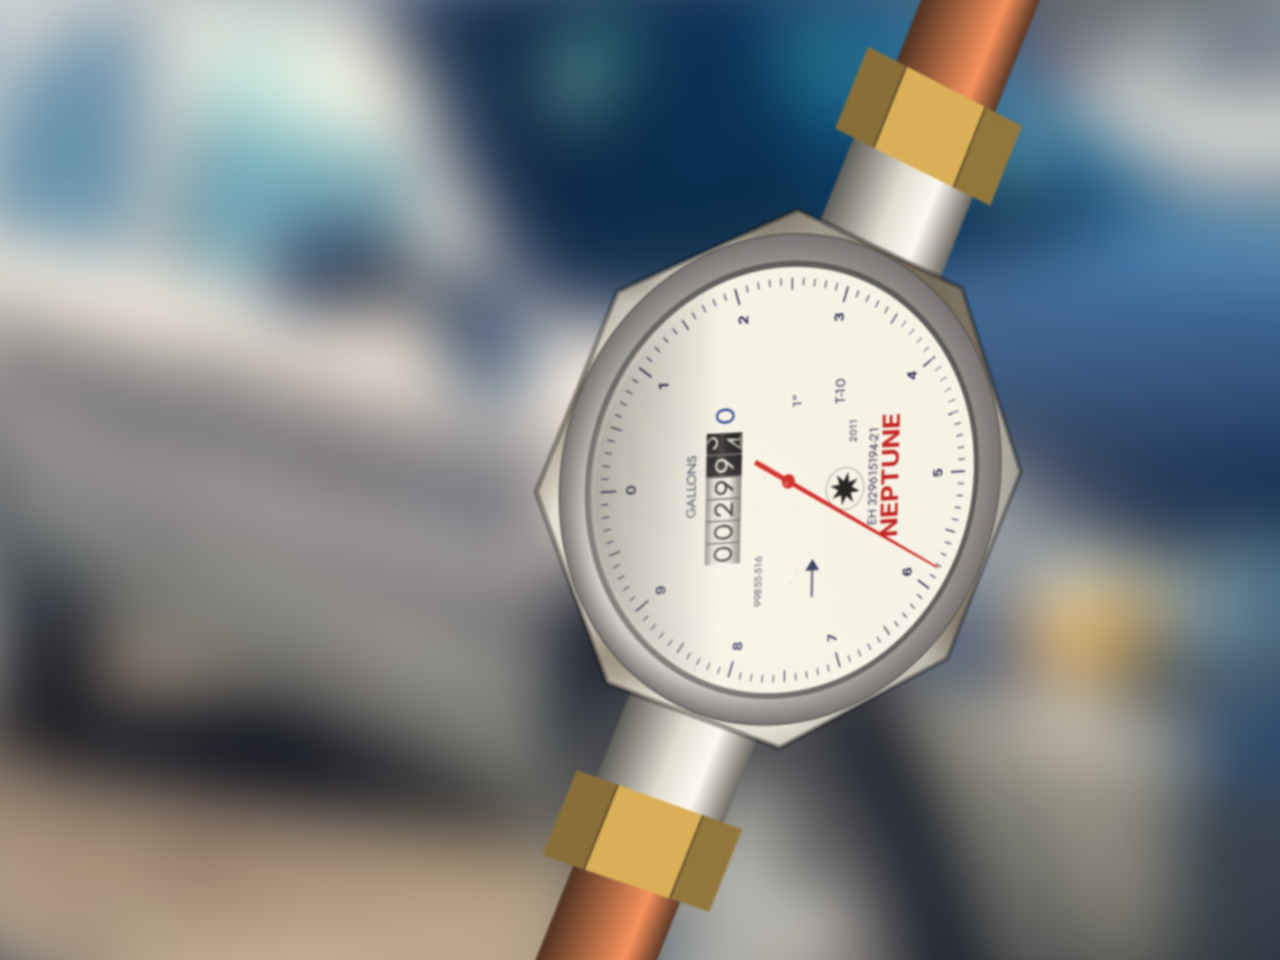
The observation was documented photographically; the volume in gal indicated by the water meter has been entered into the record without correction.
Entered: 29935.8 gal
